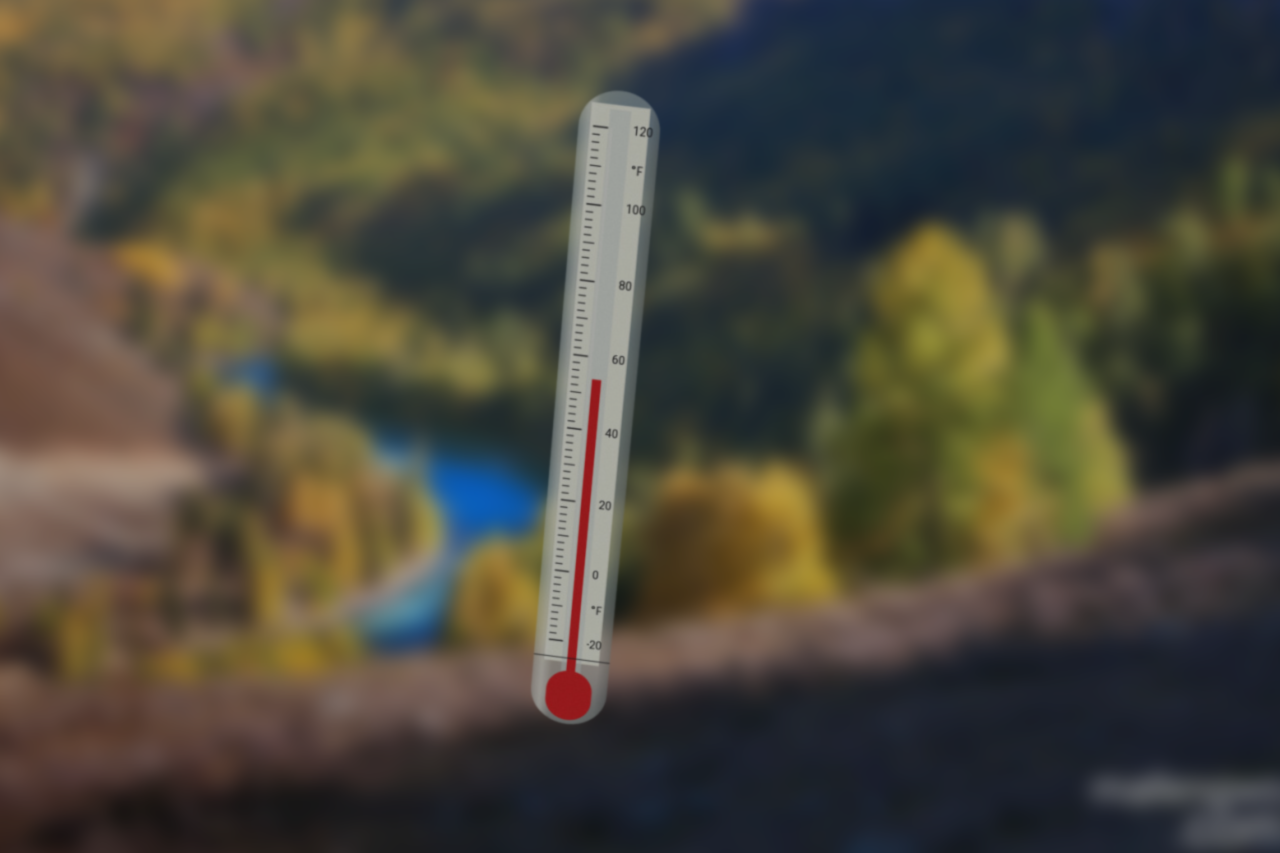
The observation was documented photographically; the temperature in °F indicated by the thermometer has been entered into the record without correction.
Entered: 54 °F
